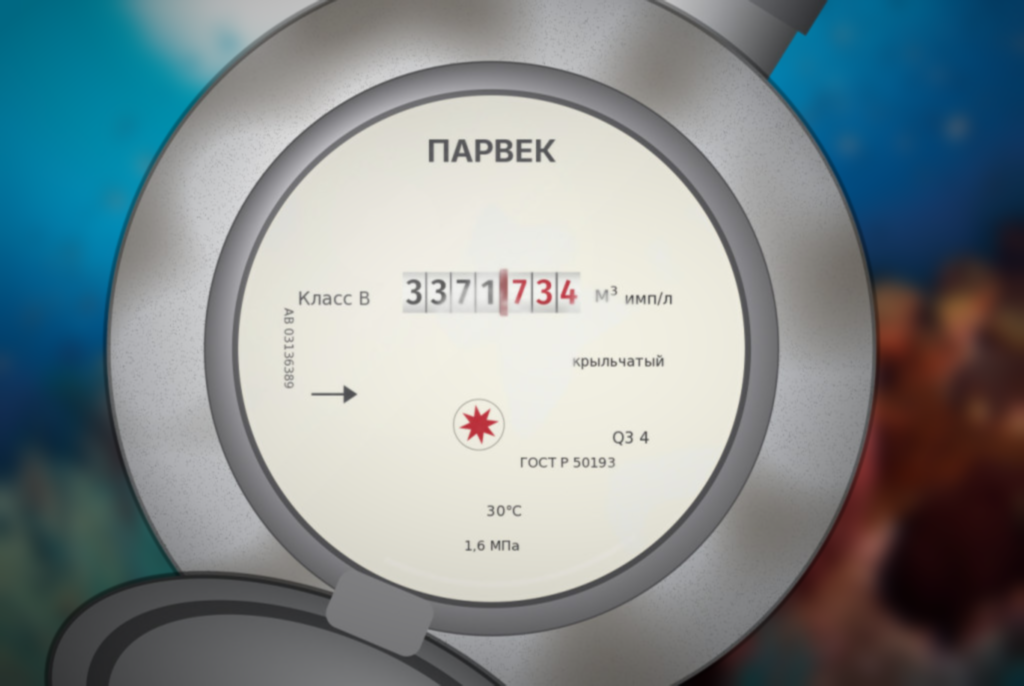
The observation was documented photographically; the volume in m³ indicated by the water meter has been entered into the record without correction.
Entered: 3371.734 m³
